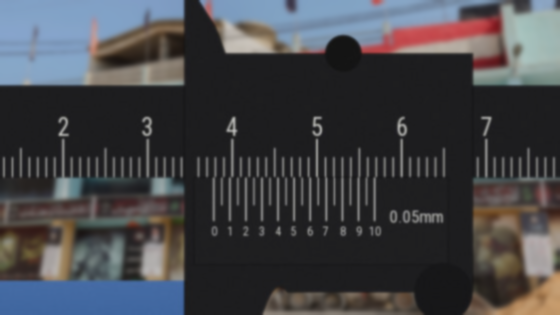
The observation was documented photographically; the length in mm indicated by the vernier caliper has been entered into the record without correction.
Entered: 37.8 mm
